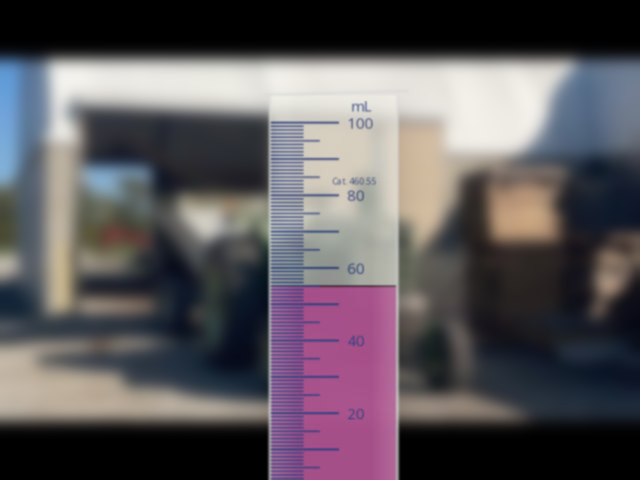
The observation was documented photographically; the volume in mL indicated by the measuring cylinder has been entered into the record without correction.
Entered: 55 mL
